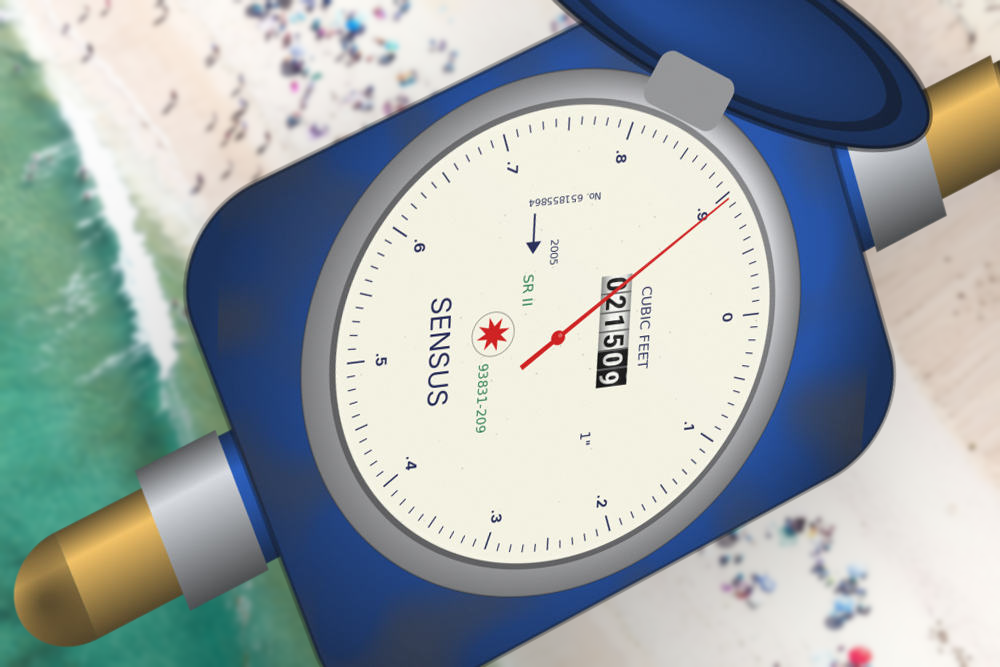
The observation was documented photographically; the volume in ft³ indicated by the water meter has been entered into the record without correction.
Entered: 21508.90 ft³
